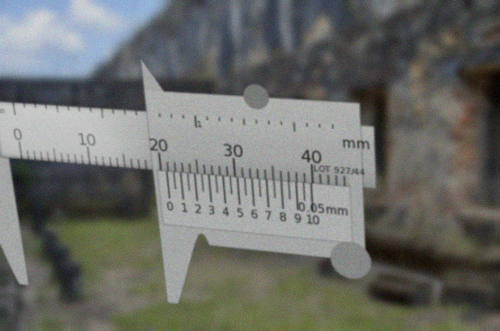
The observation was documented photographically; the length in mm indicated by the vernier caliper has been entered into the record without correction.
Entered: 20.8 mm
